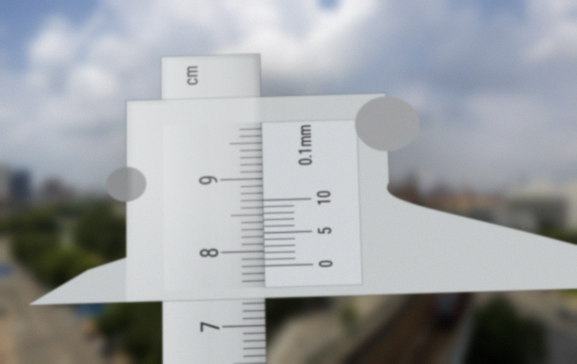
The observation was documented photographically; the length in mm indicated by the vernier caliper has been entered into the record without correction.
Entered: 78.0 mm
